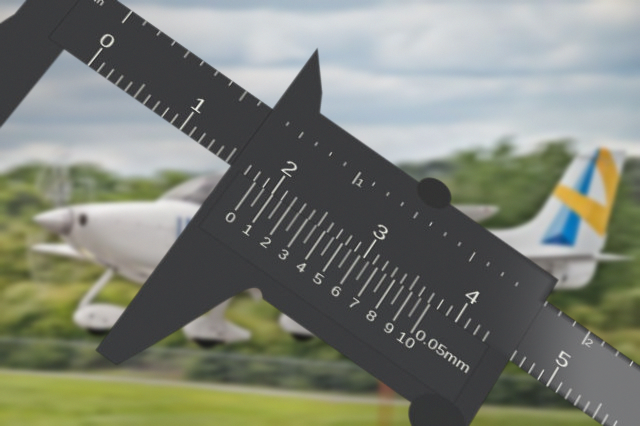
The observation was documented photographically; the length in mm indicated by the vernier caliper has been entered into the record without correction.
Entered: 18.2 mm
